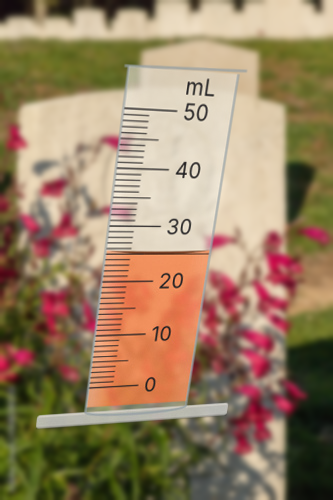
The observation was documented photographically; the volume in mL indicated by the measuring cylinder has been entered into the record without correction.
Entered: 25 mL
